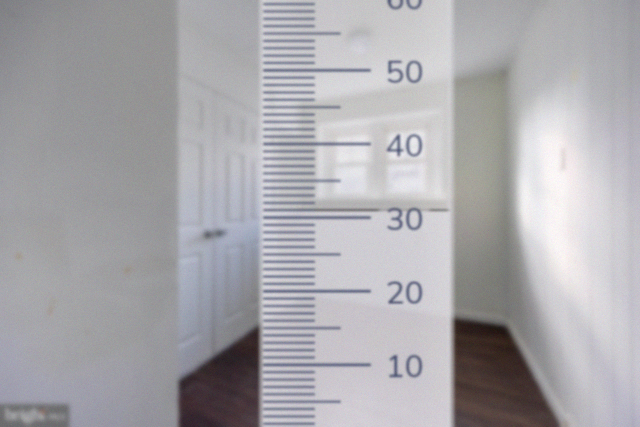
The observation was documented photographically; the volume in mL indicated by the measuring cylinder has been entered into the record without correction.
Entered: 31 mL
